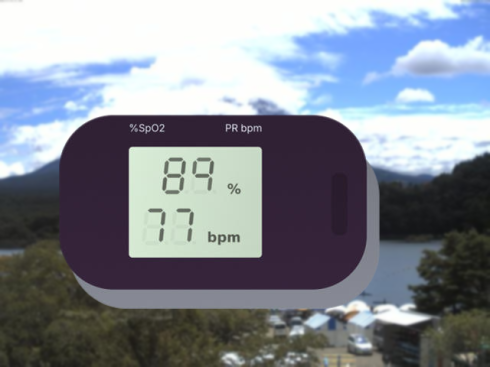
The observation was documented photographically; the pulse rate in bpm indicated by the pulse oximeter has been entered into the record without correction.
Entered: 77 bpm
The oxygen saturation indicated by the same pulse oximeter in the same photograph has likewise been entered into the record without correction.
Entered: 89 %
